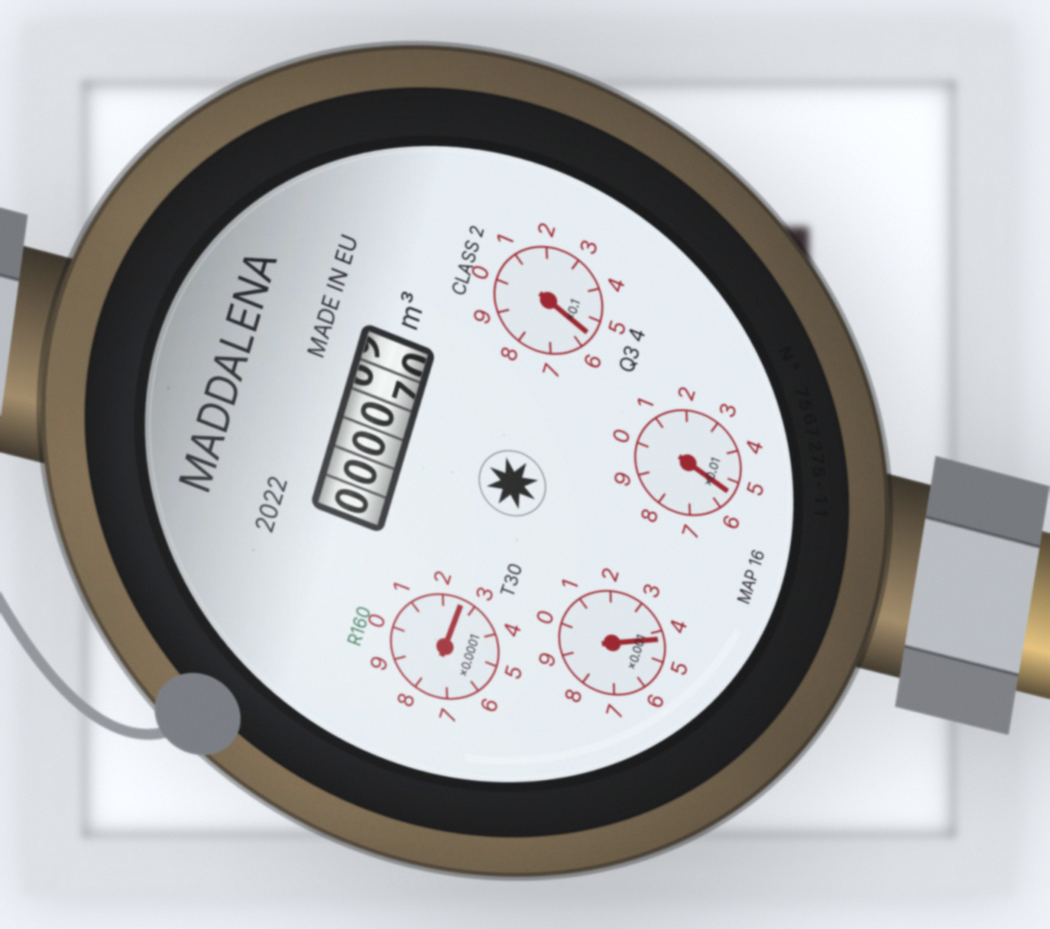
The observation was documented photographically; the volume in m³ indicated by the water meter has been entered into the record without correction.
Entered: 69.5542 m³
